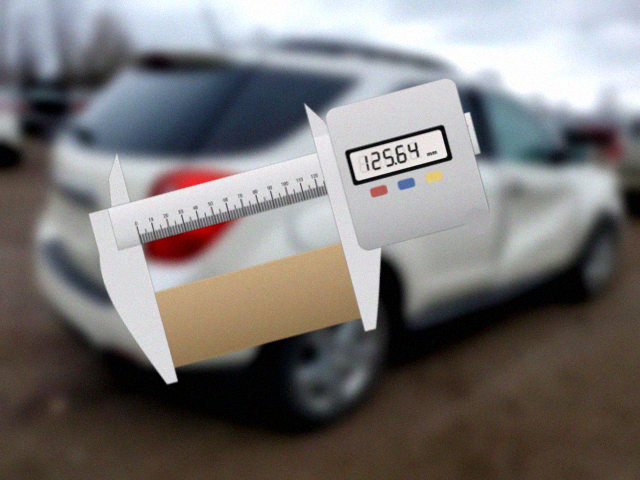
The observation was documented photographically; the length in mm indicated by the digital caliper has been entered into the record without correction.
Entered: 125.64 mm
